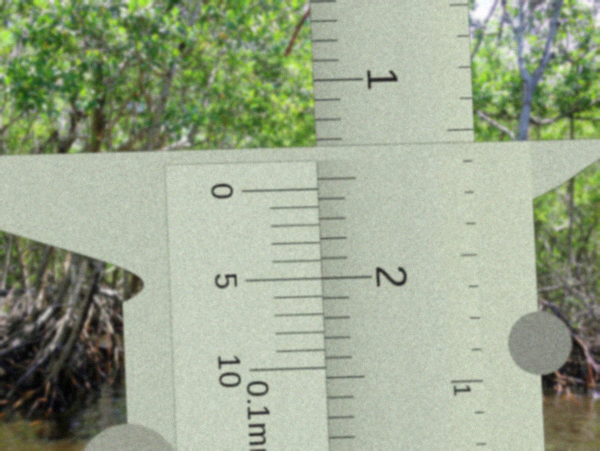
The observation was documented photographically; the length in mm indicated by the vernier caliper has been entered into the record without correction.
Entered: 15.5 mm
